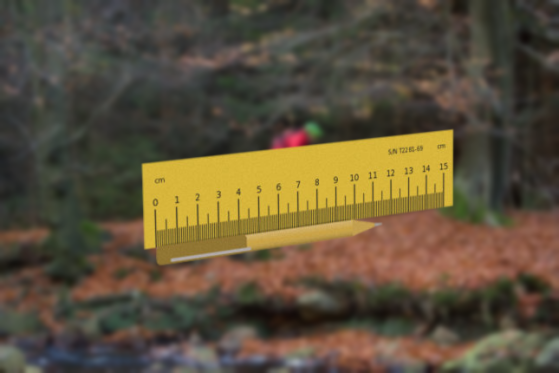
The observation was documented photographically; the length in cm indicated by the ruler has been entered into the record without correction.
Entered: 11.5 cm
